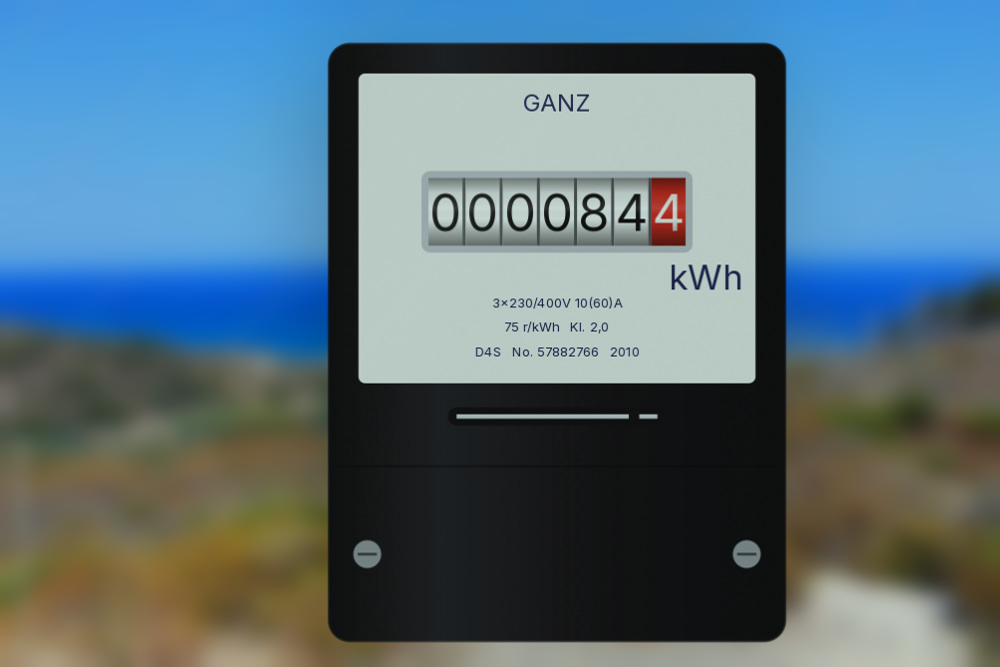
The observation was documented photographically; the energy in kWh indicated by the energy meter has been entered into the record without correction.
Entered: 84.4 kWh
